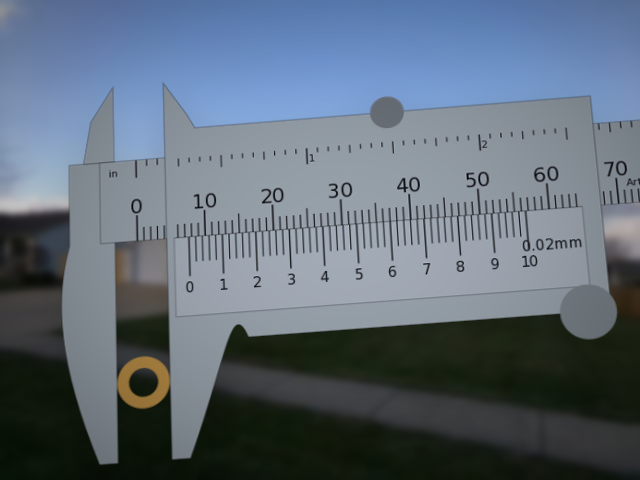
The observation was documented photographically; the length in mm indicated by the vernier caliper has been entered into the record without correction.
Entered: 7.6 mm
